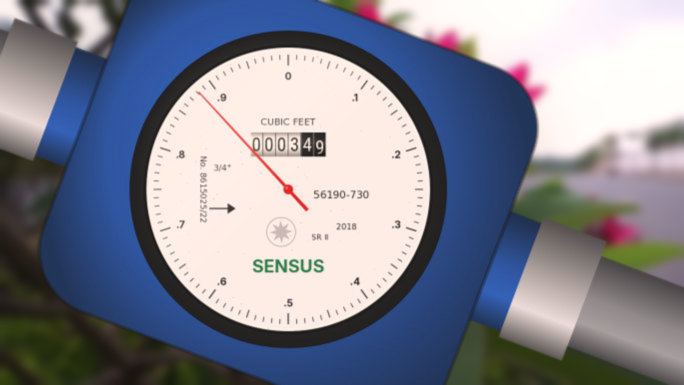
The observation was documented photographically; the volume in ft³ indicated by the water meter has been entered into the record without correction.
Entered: 348.88 ft³
